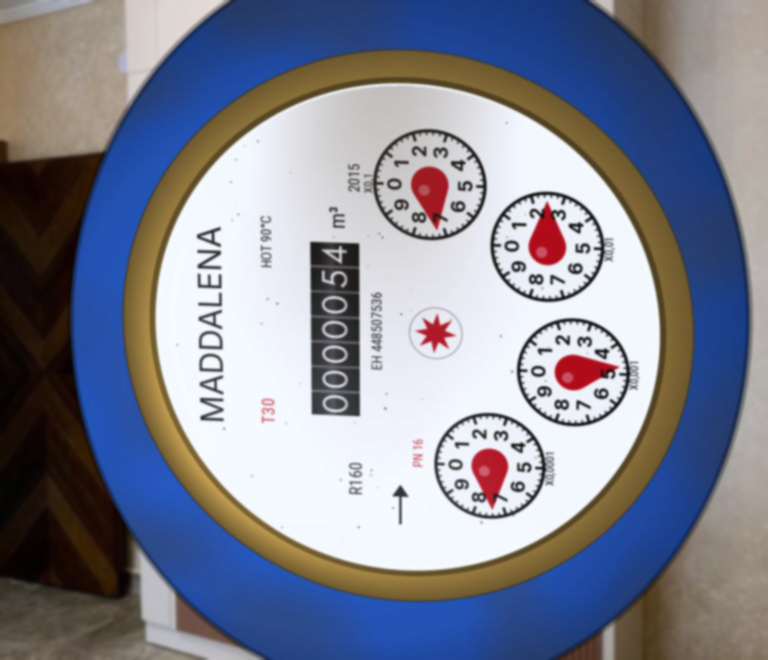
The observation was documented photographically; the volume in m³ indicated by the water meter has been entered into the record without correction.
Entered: 54.7247 m³
